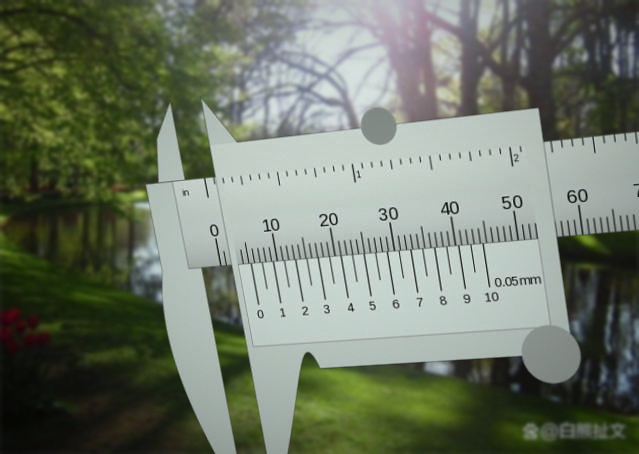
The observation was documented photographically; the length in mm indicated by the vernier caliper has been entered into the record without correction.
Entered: 5.4 mm
